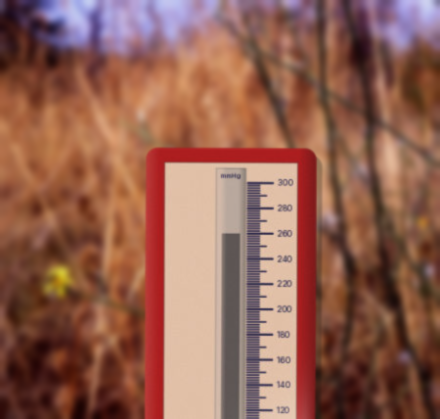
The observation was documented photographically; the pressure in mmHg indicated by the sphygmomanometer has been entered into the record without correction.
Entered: 260 mmHg
